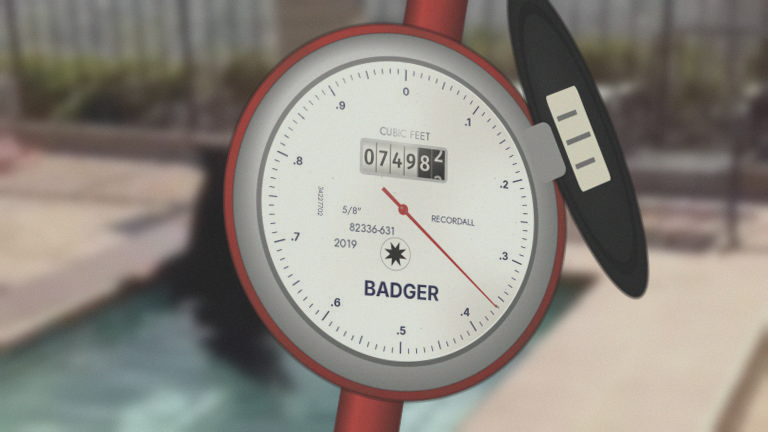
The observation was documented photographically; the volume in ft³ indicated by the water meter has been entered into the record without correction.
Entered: 74982.36 ft³
